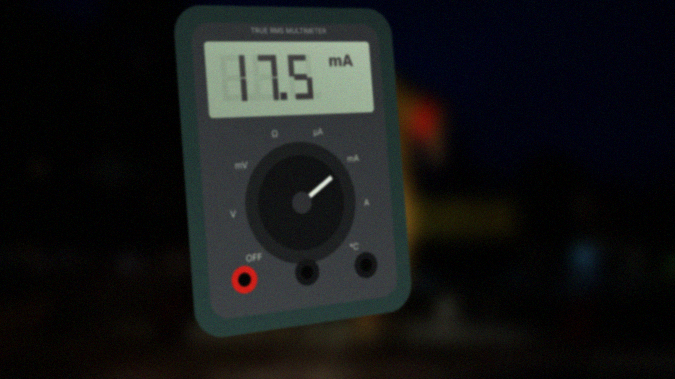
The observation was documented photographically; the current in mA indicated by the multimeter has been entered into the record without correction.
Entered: 17.5 mA
